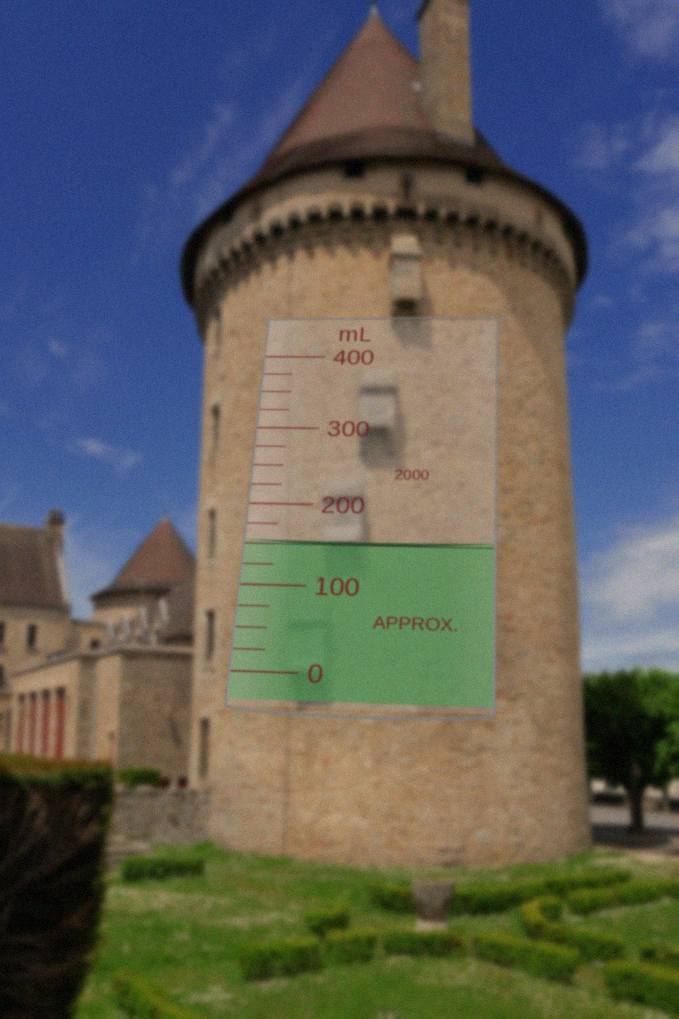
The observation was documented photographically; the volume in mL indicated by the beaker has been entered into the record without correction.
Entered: 150 mL
